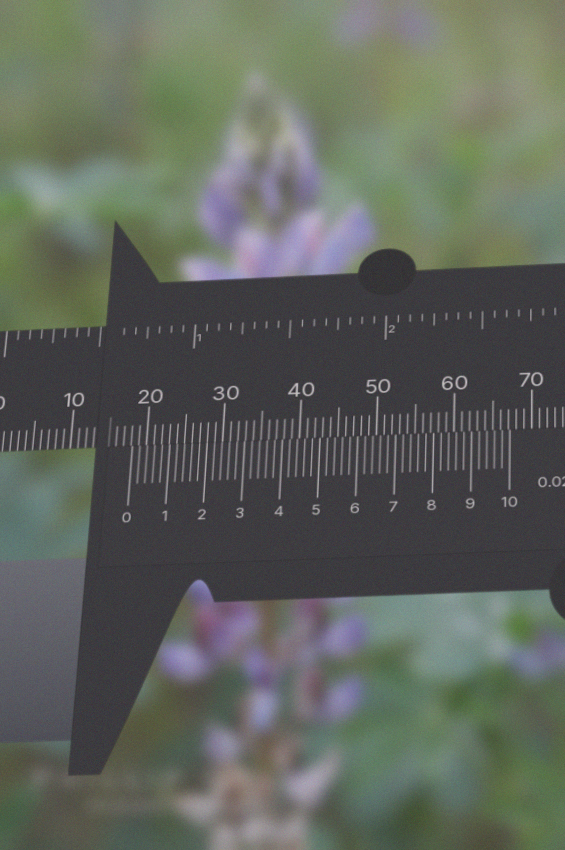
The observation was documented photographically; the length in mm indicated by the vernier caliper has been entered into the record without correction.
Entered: 18.2 mm
